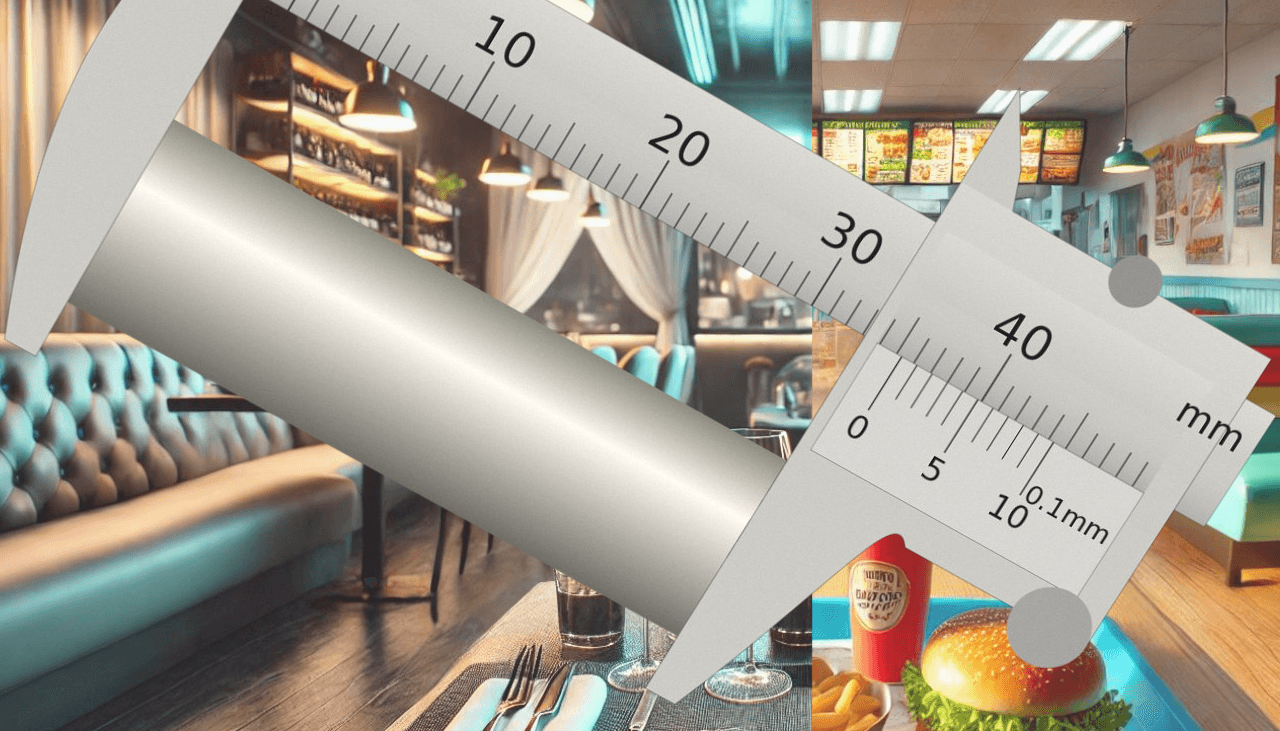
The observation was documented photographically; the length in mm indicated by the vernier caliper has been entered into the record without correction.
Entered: 35.3 mm
